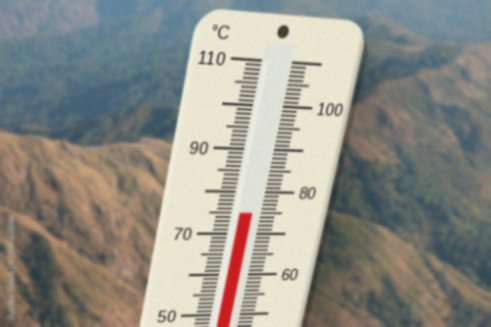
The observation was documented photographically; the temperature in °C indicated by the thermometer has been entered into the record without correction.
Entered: 75 °C
